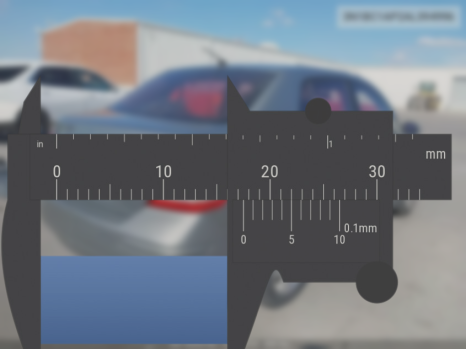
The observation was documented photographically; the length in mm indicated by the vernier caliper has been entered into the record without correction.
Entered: 17.5 mm
